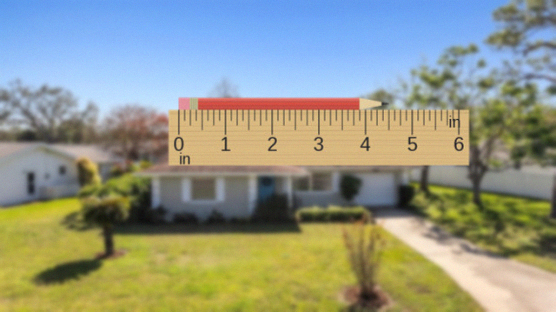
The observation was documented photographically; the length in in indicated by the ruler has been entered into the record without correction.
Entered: 4.5 in
